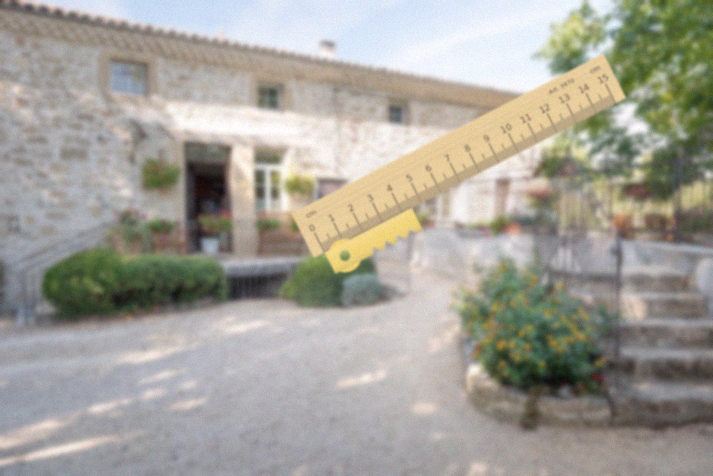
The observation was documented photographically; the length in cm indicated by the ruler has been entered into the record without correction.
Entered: 4.5 cm
